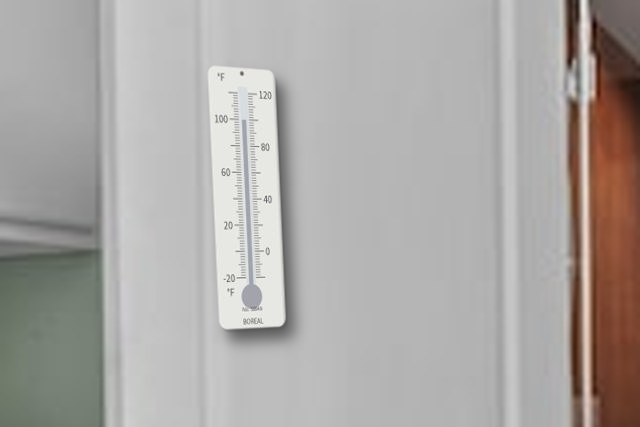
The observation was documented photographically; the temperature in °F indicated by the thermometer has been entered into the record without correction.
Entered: 100 °F
